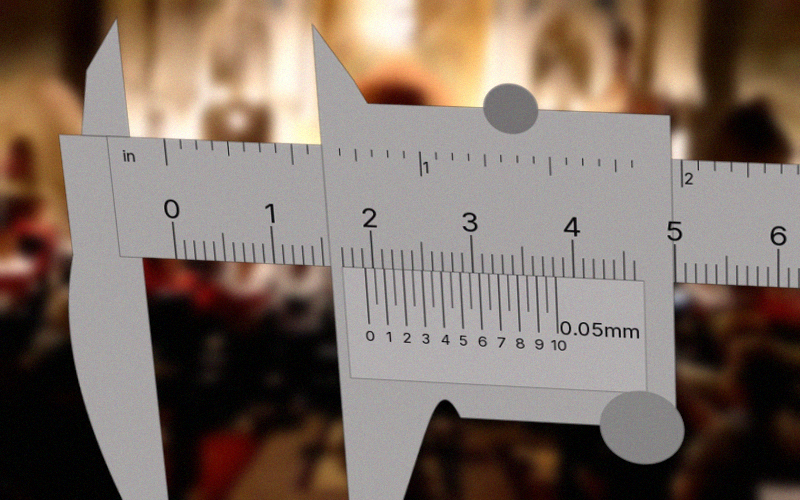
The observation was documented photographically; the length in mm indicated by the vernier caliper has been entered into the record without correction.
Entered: 19.2 mm
